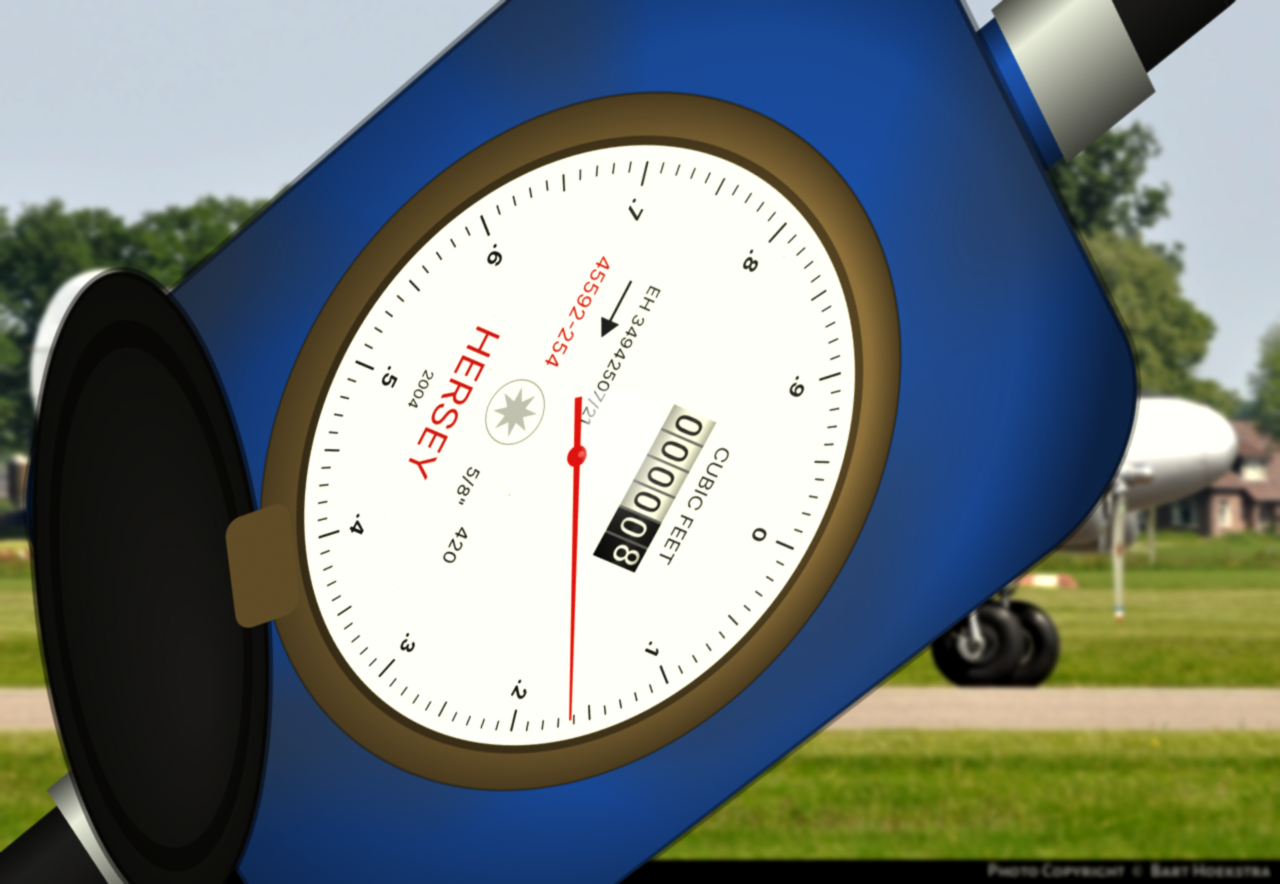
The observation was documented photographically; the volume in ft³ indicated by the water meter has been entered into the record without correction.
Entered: 8.16 ft³
